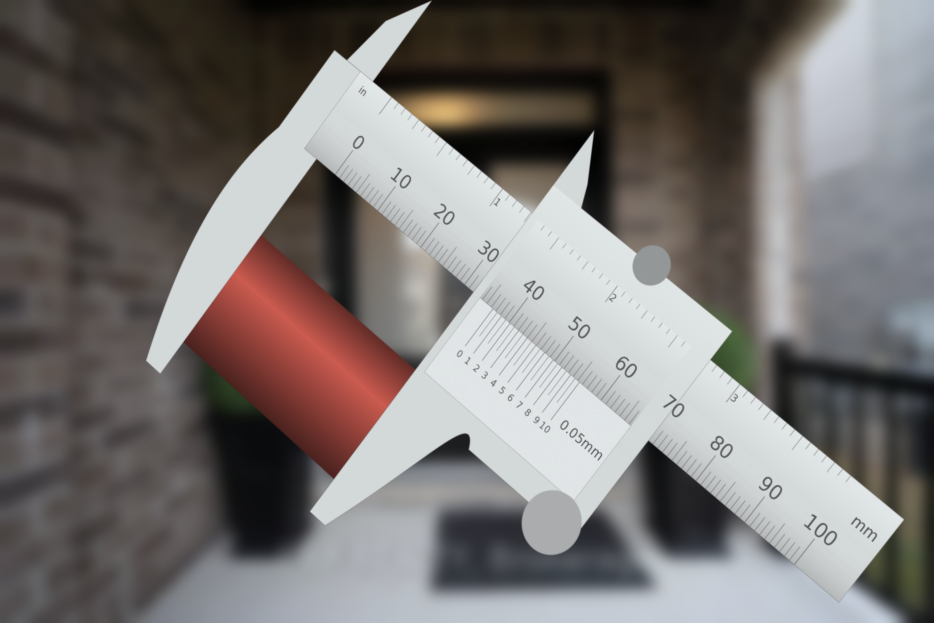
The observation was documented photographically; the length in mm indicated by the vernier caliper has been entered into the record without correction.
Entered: 36.4 mm
